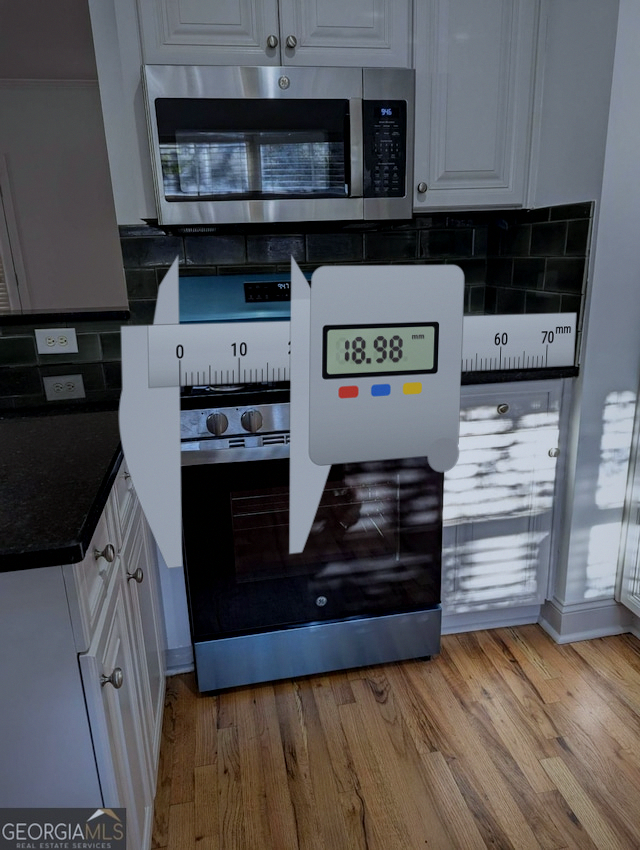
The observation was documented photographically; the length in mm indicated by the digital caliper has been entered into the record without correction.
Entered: 18.98 mm
